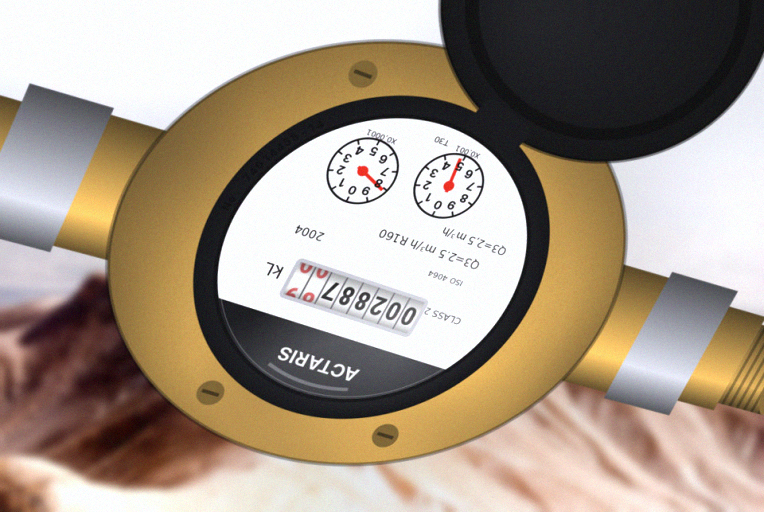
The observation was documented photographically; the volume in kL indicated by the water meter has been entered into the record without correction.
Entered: 2887.8948 kL
